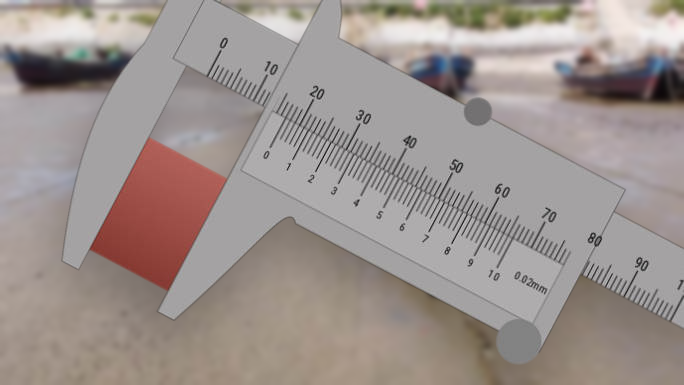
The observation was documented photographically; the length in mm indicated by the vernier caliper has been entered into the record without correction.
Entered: 17.0 mm
